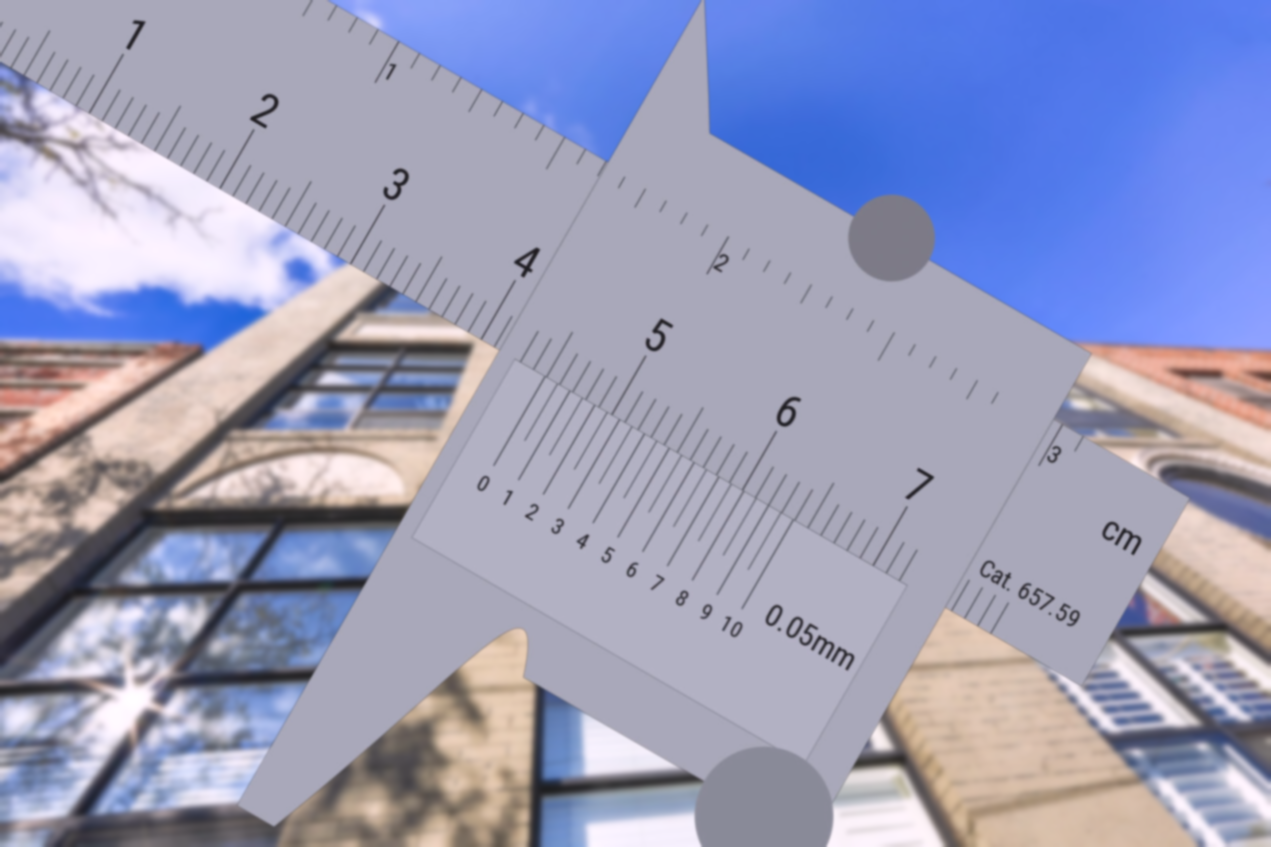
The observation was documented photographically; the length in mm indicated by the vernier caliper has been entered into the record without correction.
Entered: 44.9 mm
